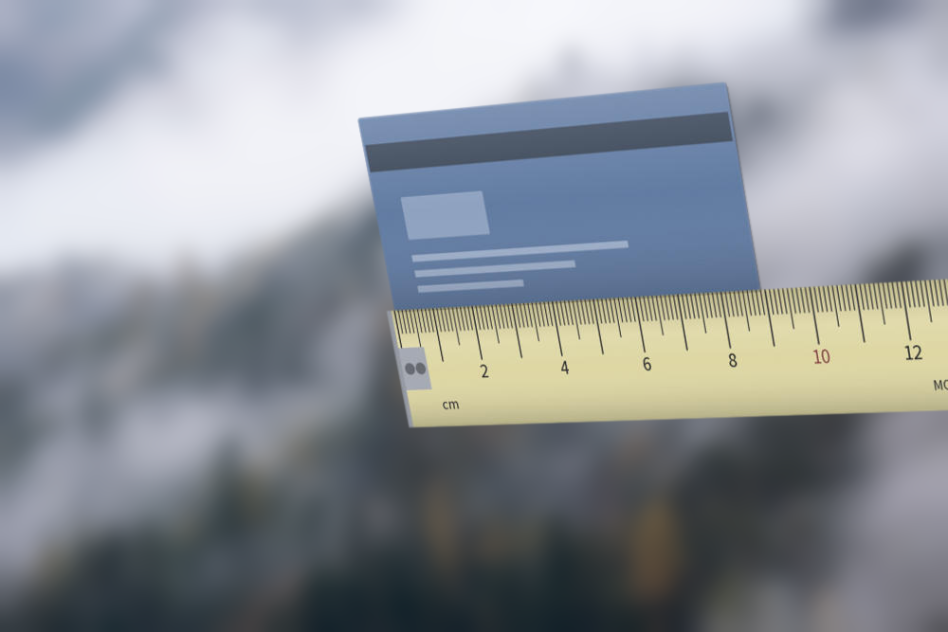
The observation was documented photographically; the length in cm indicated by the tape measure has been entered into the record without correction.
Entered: 8.9 cm
